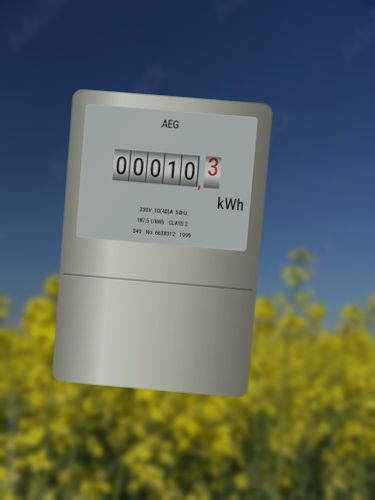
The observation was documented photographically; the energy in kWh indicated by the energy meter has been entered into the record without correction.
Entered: 10.3 kWh
